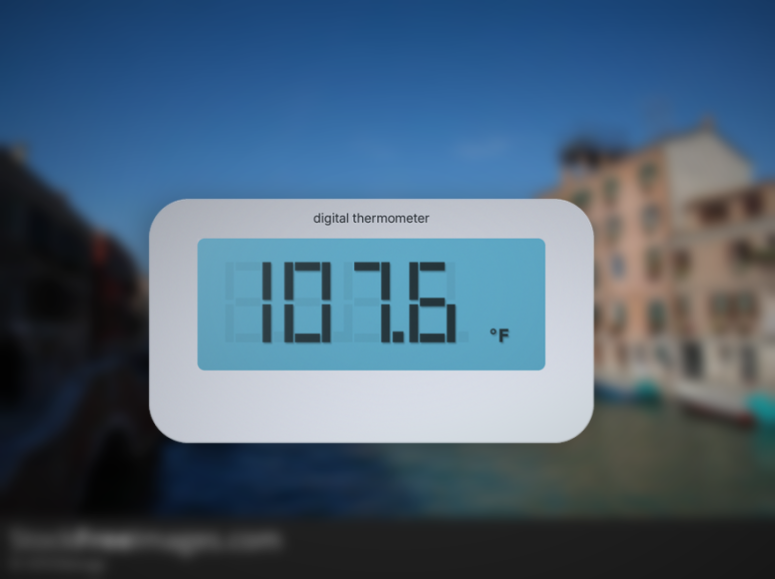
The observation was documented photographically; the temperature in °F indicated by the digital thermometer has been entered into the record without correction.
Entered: 107.6 °F
